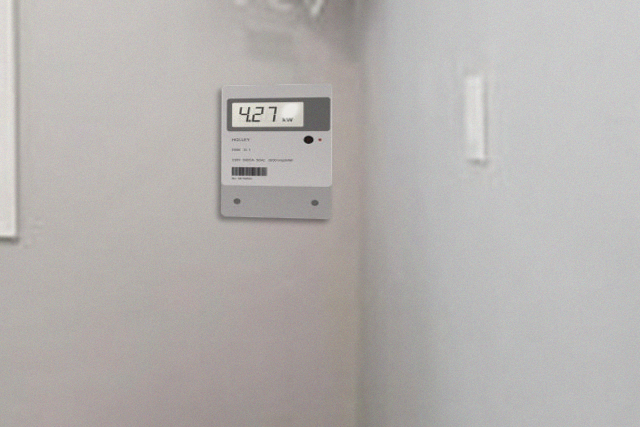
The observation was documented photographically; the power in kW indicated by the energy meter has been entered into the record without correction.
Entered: 4.27 kW
